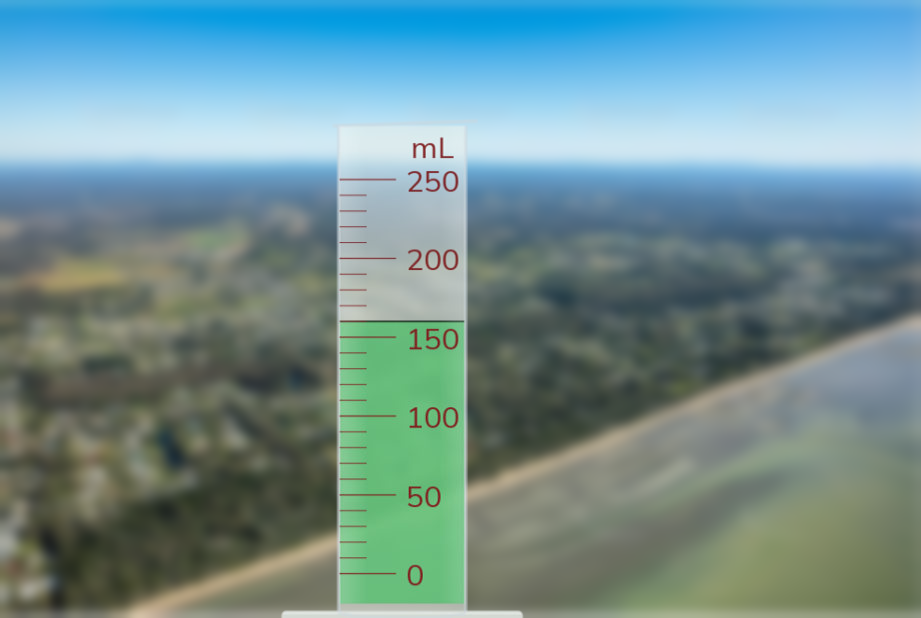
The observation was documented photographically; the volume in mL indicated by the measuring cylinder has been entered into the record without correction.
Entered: 160 mL
